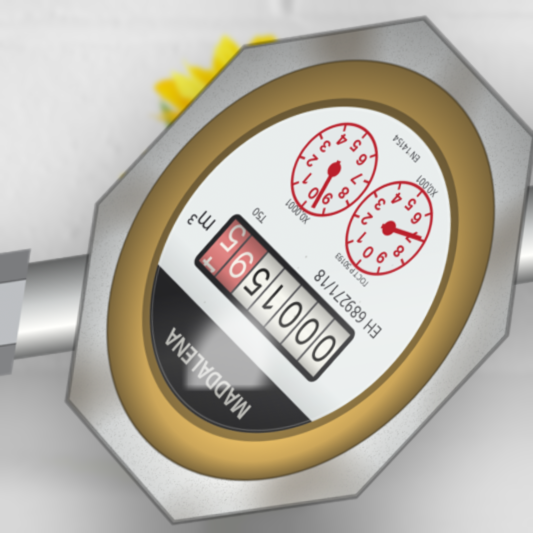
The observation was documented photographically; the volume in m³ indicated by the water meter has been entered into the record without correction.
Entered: 15.9469 m³
